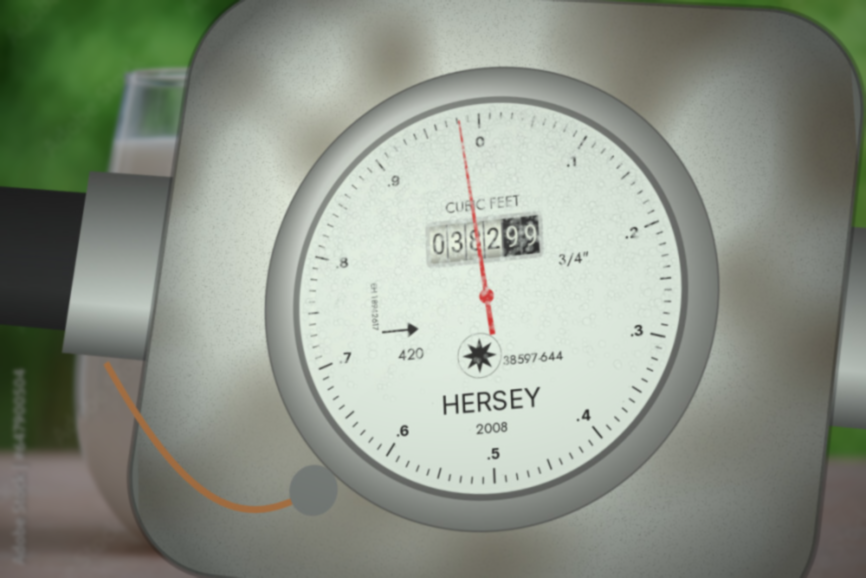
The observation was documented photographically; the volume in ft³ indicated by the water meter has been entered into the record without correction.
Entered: 38298.98 ft³
